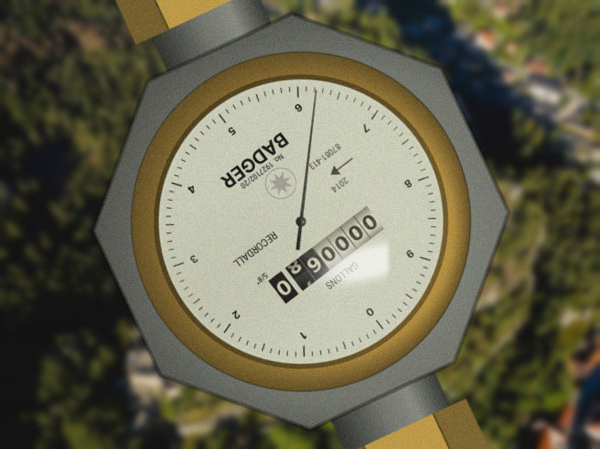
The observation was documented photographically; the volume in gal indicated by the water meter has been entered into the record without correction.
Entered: 676.2 gal
